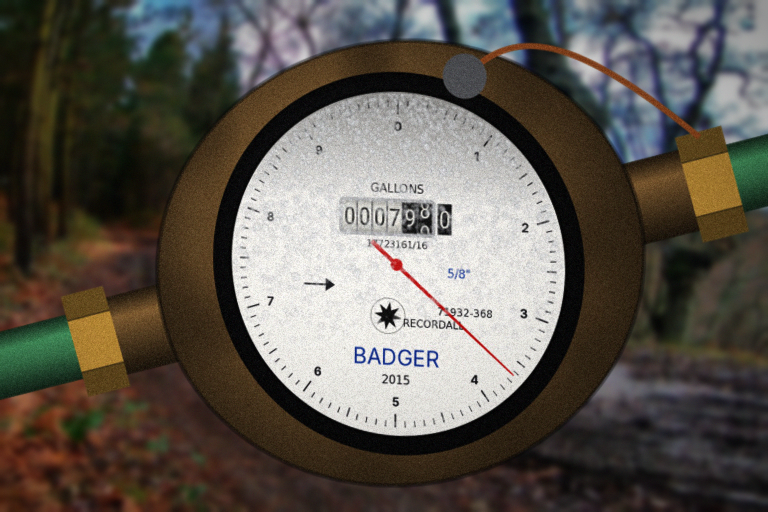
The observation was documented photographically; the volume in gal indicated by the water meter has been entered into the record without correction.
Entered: 7983.6 gal
